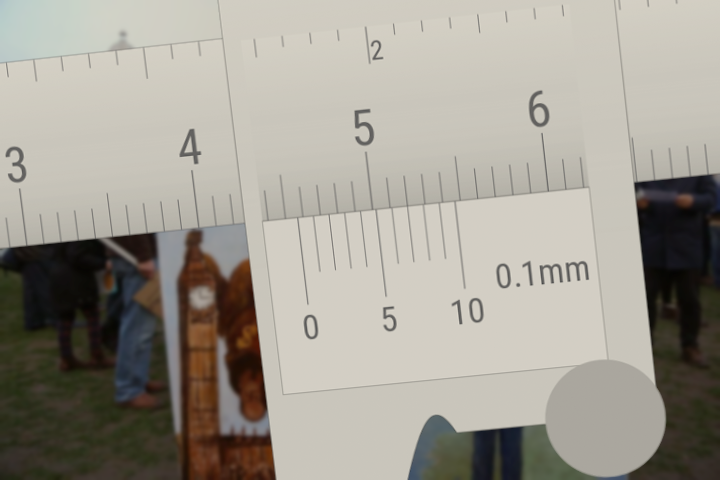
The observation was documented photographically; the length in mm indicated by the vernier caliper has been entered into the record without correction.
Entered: 45.7 mm
